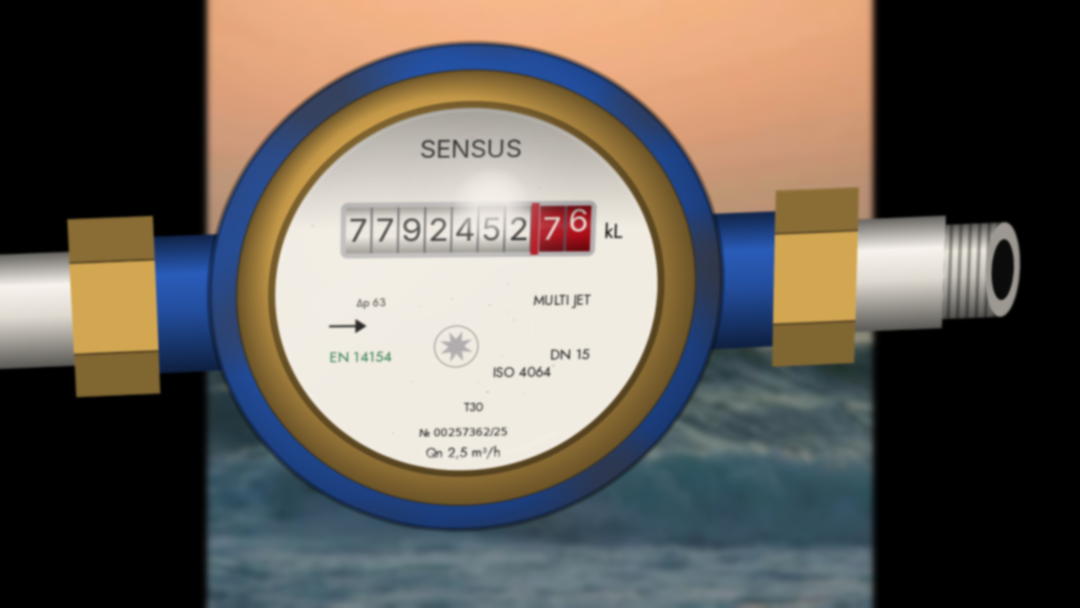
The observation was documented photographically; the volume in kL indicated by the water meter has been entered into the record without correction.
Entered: 7792452.76 kL
